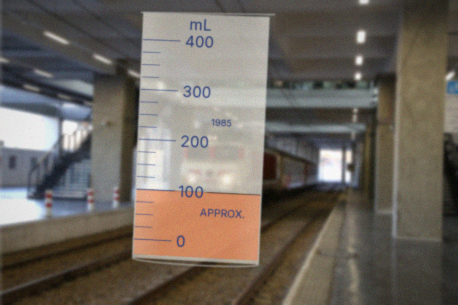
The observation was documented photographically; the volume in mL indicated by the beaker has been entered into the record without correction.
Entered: 100 mL
